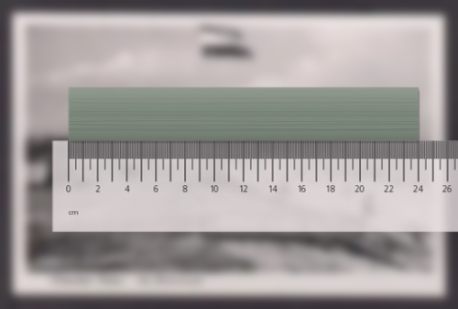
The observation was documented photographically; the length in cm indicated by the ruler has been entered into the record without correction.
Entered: 24 cm
